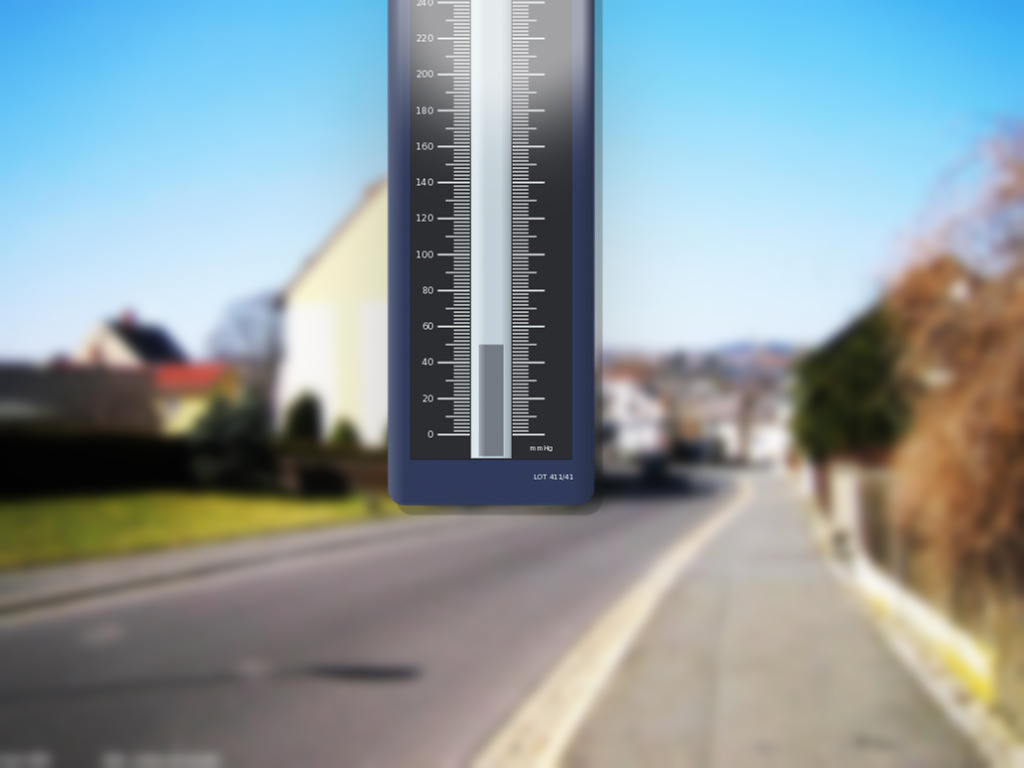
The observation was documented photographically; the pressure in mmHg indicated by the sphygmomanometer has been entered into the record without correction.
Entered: 50 mmHg
